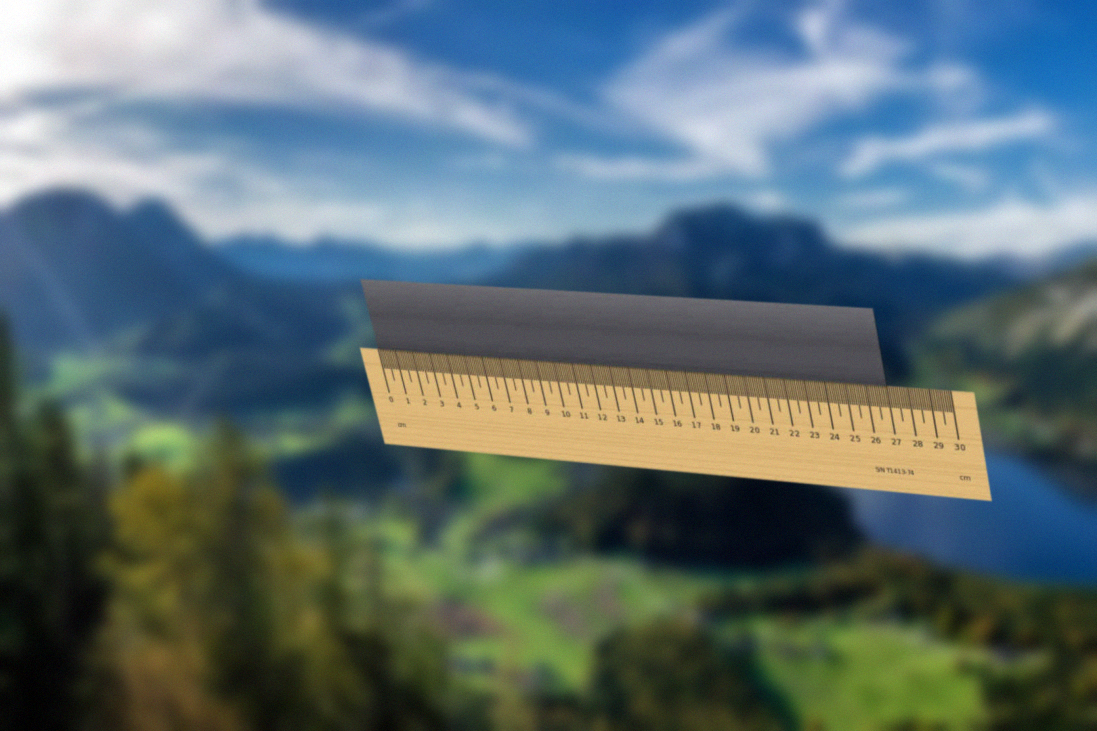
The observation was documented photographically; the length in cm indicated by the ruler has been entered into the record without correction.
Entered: 27 cm
